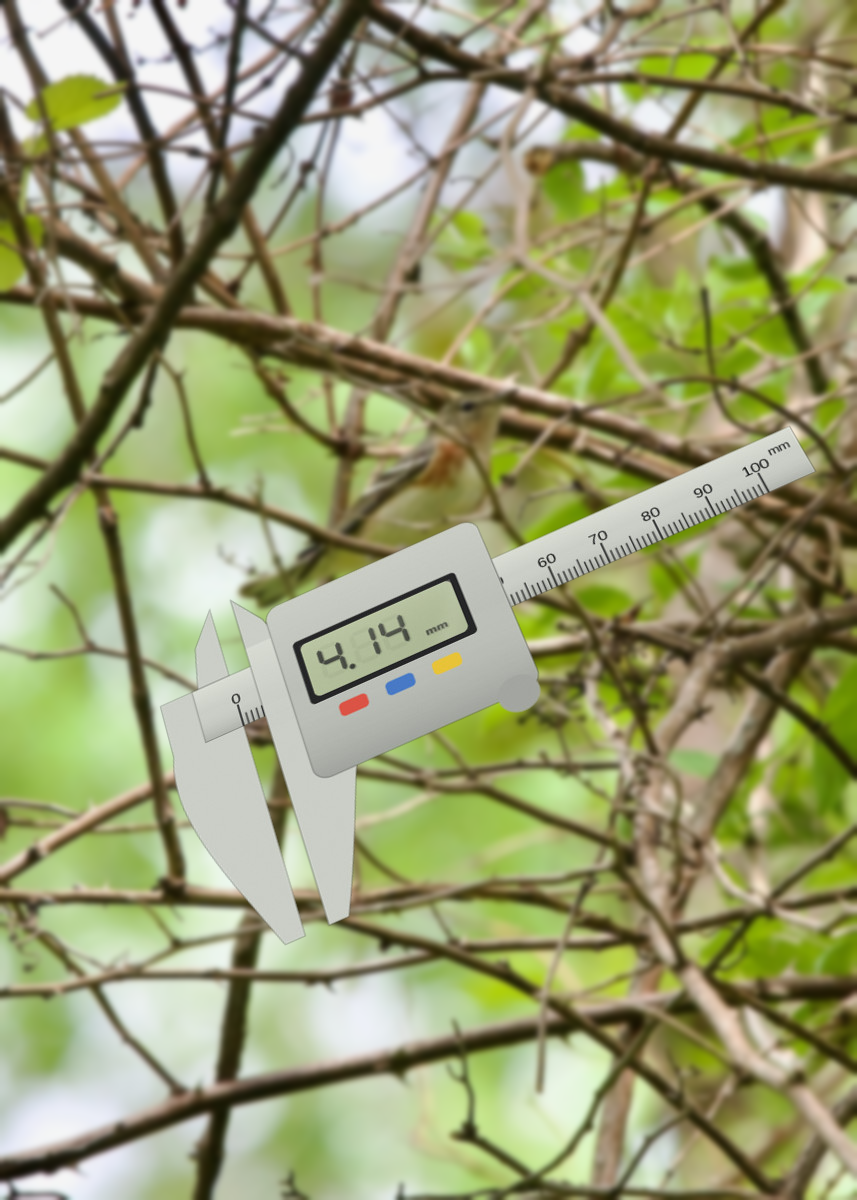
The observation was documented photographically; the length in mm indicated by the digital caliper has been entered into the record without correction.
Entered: 4.14 mm
